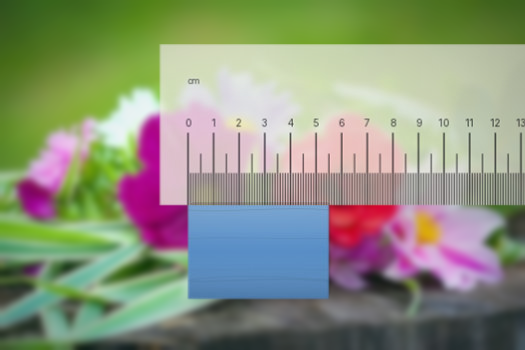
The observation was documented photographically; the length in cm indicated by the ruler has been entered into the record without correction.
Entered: 5.5 cm
